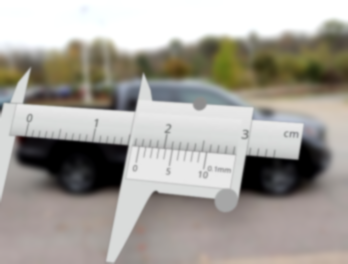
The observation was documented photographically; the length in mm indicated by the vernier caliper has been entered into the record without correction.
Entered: 16.6 mm
